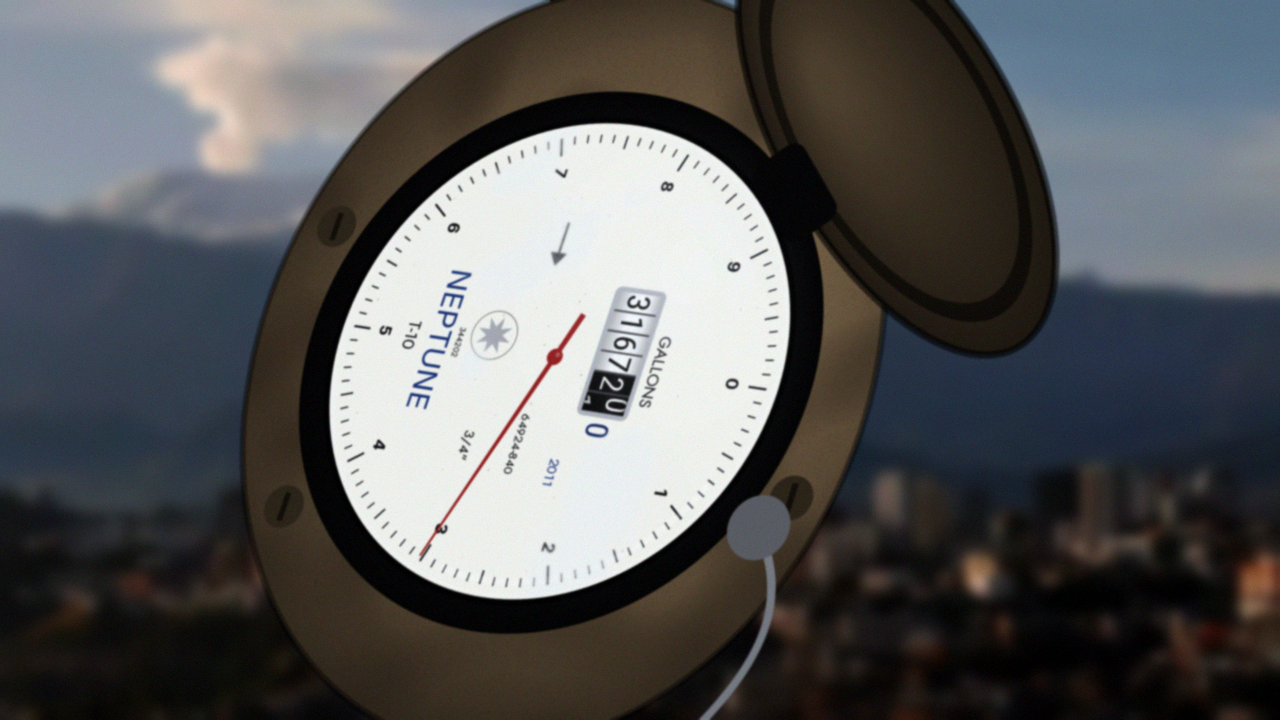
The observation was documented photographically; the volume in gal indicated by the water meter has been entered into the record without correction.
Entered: 3167203.0 gal
